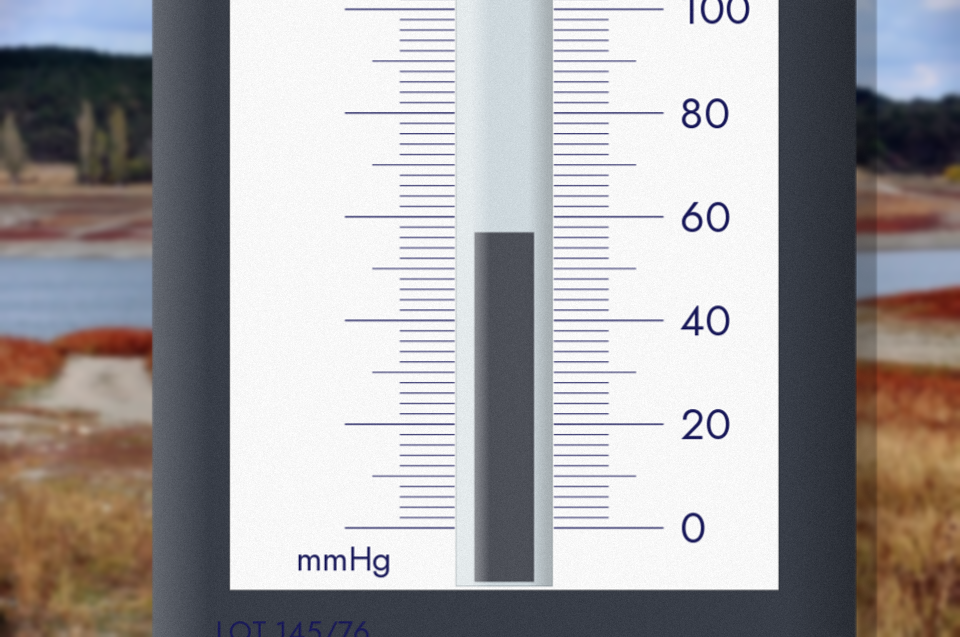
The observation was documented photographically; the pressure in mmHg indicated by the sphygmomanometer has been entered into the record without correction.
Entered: 57 mmHg
